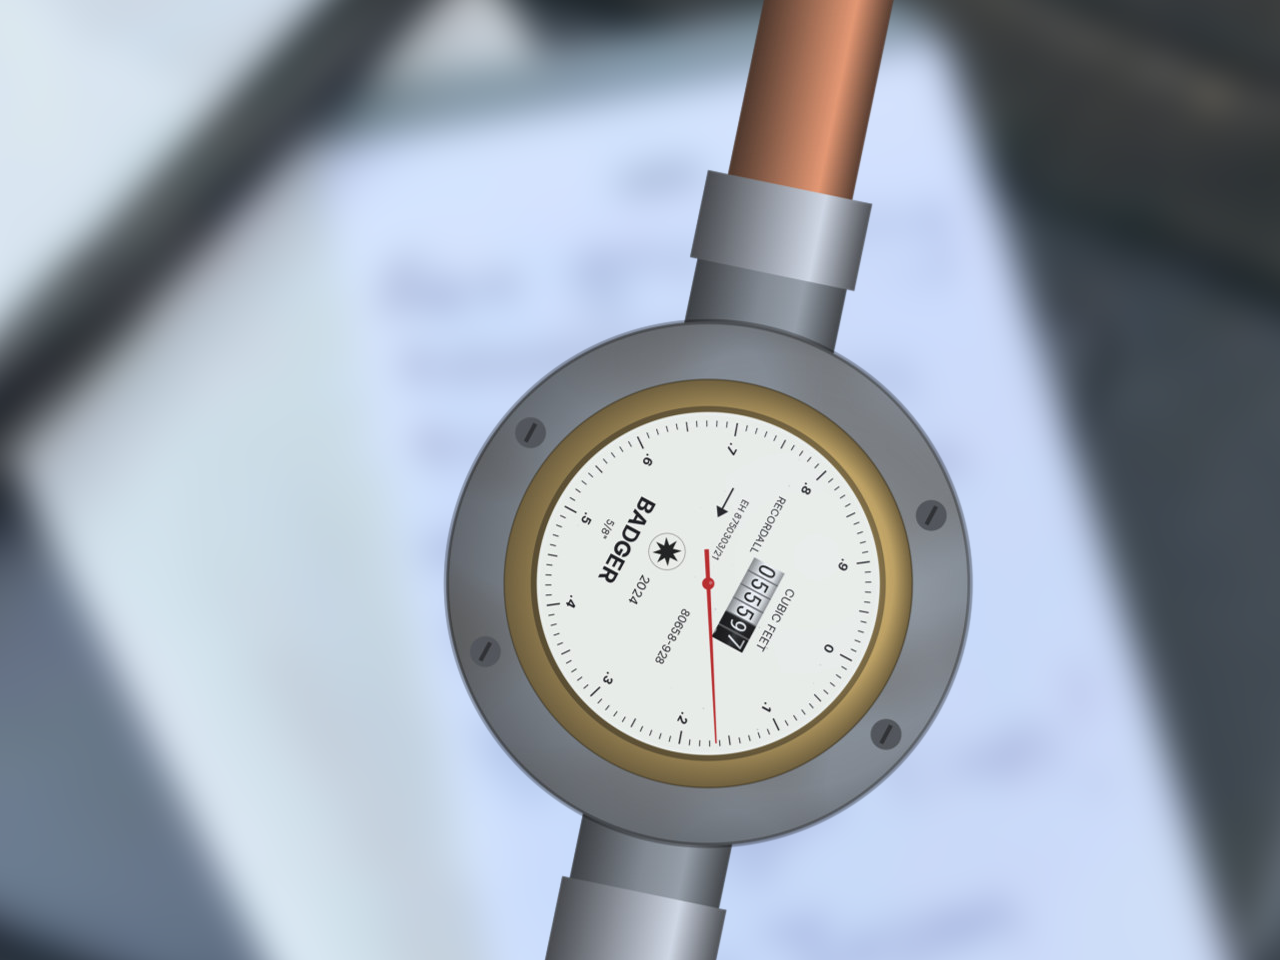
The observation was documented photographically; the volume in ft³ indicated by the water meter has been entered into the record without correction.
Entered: 55597.16 ft³
